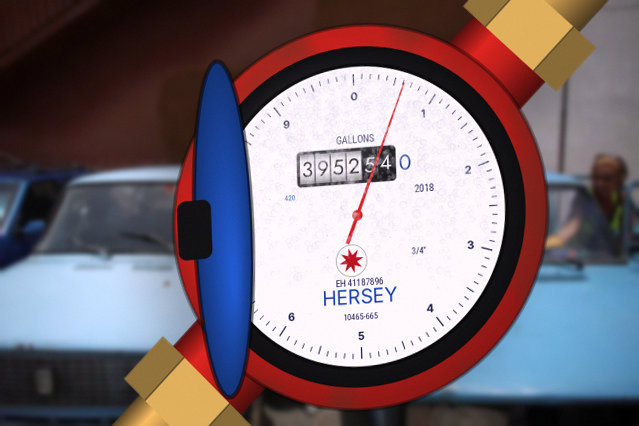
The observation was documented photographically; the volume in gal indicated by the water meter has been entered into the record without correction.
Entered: 3952540.6 gal
